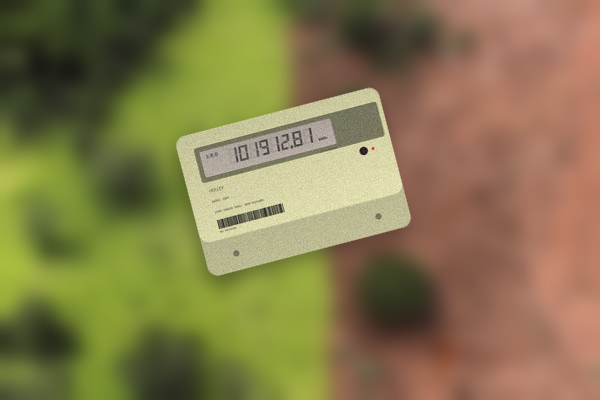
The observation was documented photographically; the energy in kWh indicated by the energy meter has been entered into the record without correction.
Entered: 101912.81 kWh
